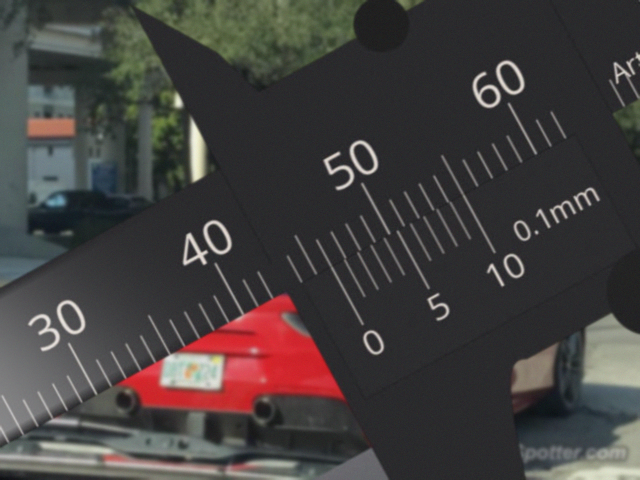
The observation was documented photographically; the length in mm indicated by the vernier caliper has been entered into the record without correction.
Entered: 46.0 mm
